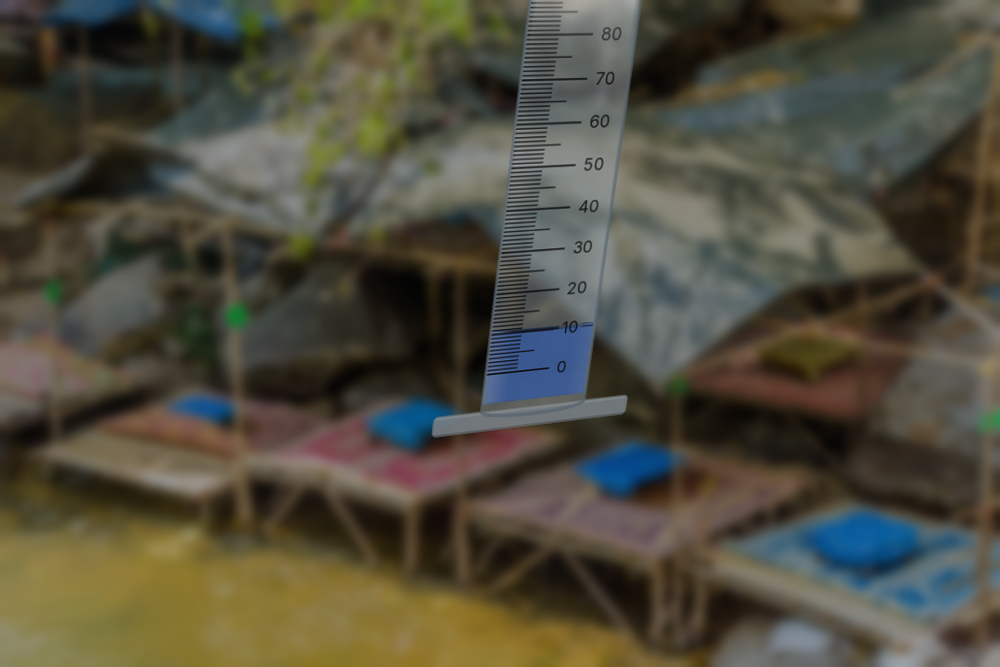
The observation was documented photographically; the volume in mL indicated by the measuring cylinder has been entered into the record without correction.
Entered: 10 mL
